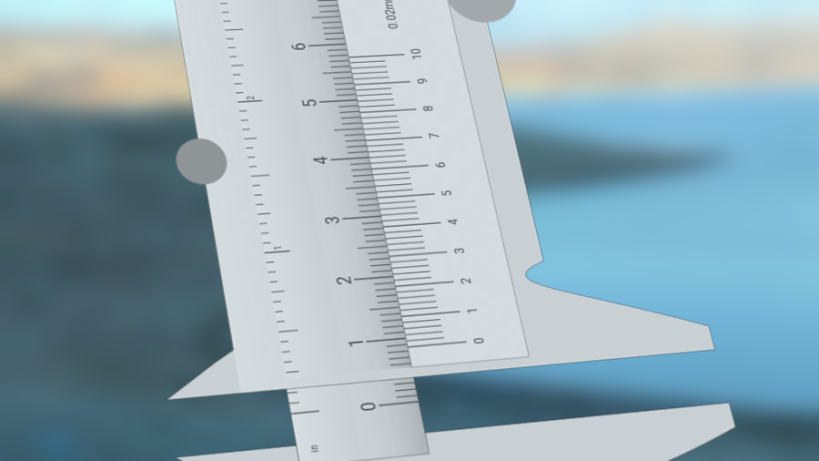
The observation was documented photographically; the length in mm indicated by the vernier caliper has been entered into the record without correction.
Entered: 8.6 mm
